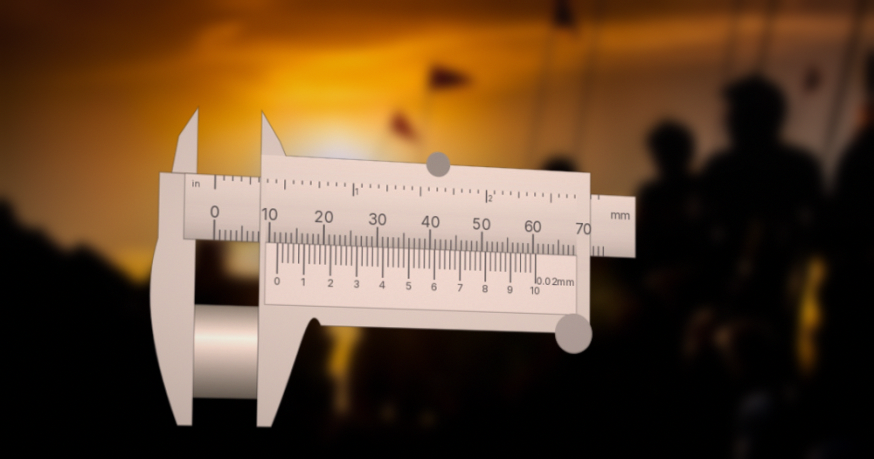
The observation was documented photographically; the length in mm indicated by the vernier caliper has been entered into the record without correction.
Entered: 11.5 mm
